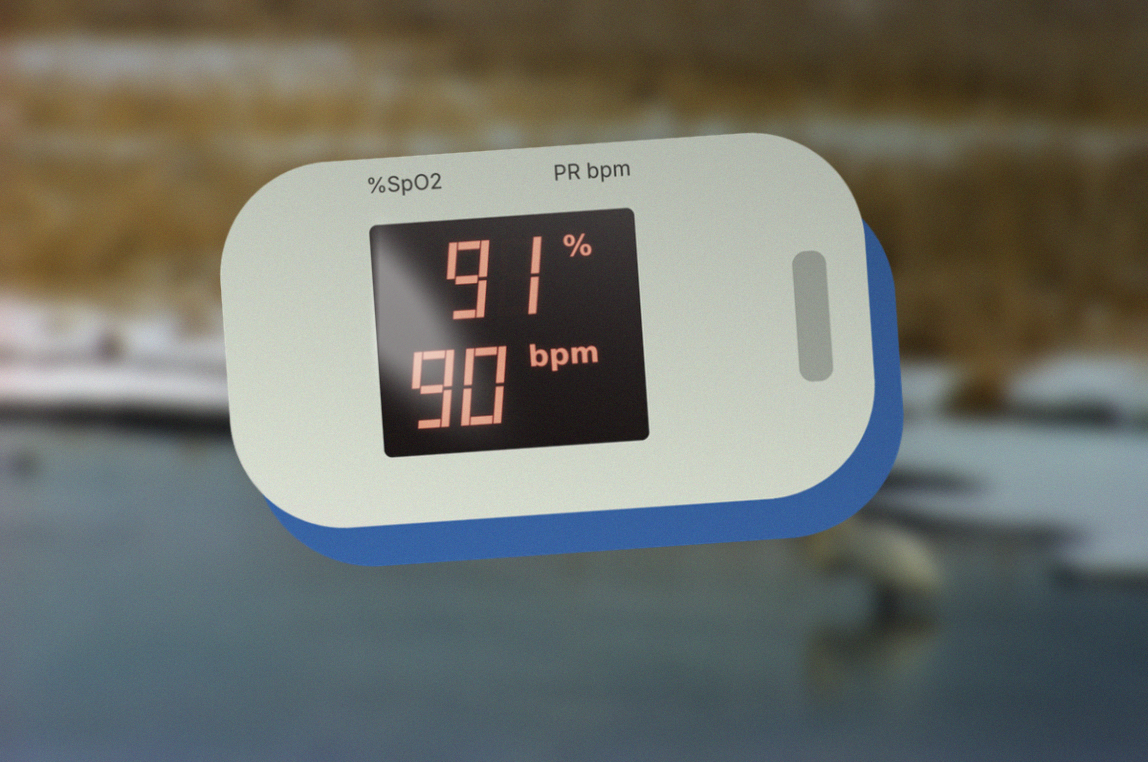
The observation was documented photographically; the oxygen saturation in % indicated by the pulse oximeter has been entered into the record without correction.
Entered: 91 %
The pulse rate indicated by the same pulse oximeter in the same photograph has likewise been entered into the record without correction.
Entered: 90 bpm
